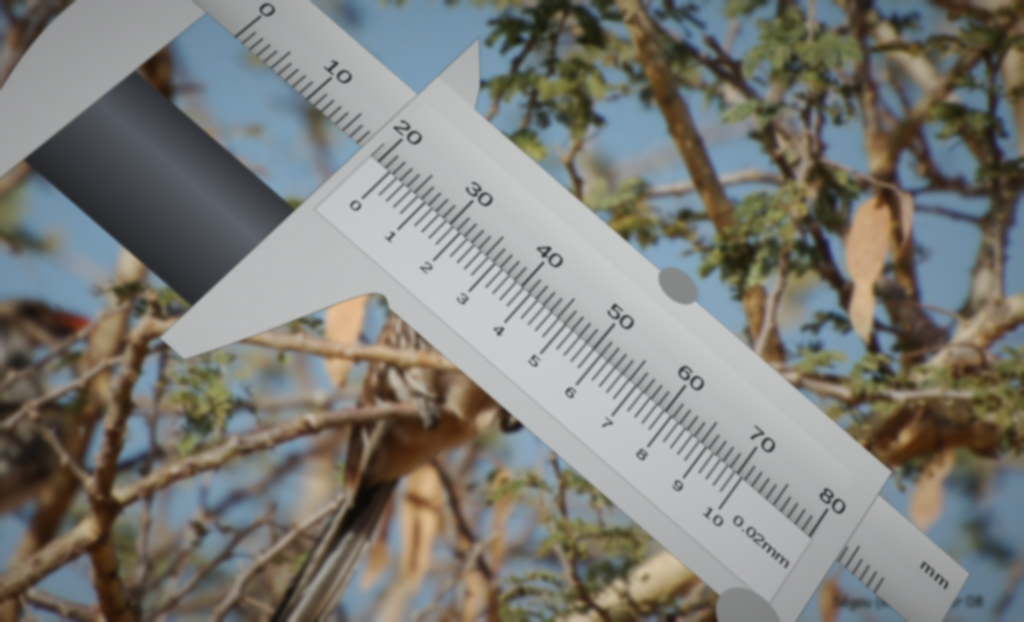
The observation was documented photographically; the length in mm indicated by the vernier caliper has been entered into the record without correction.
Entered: 21.6 mm
